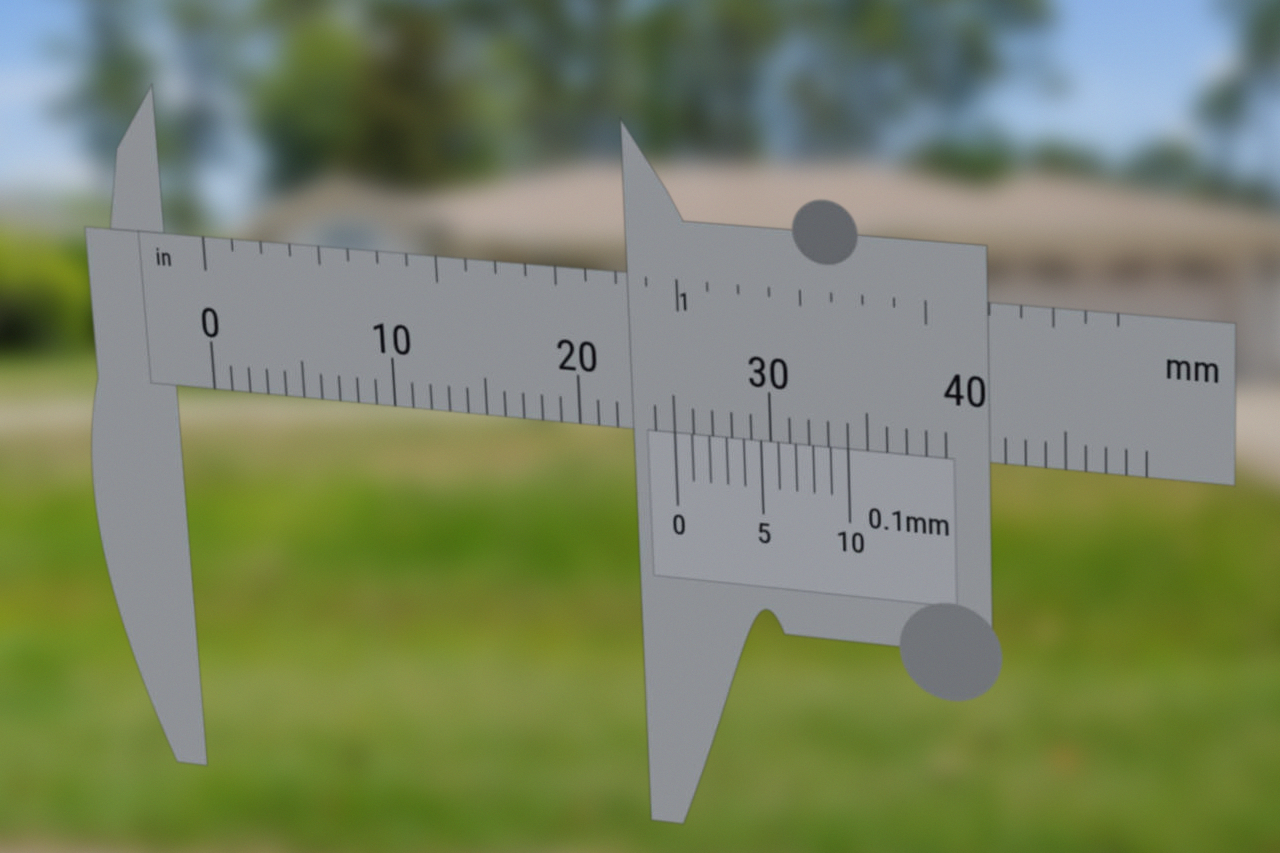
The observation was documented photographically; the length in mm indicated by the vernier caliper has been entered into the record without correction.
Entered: 25.0 mm
